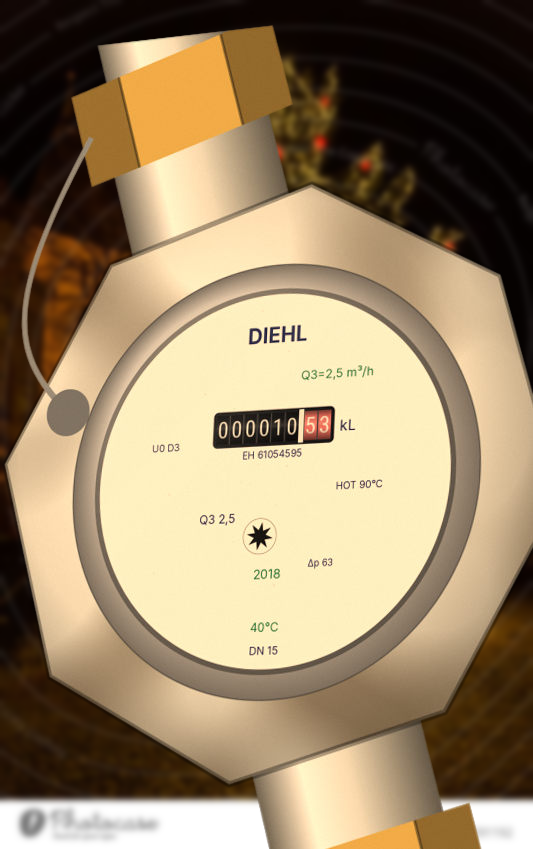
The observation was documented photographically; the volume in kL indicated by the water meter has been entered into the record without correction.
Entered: 10.53 kL
